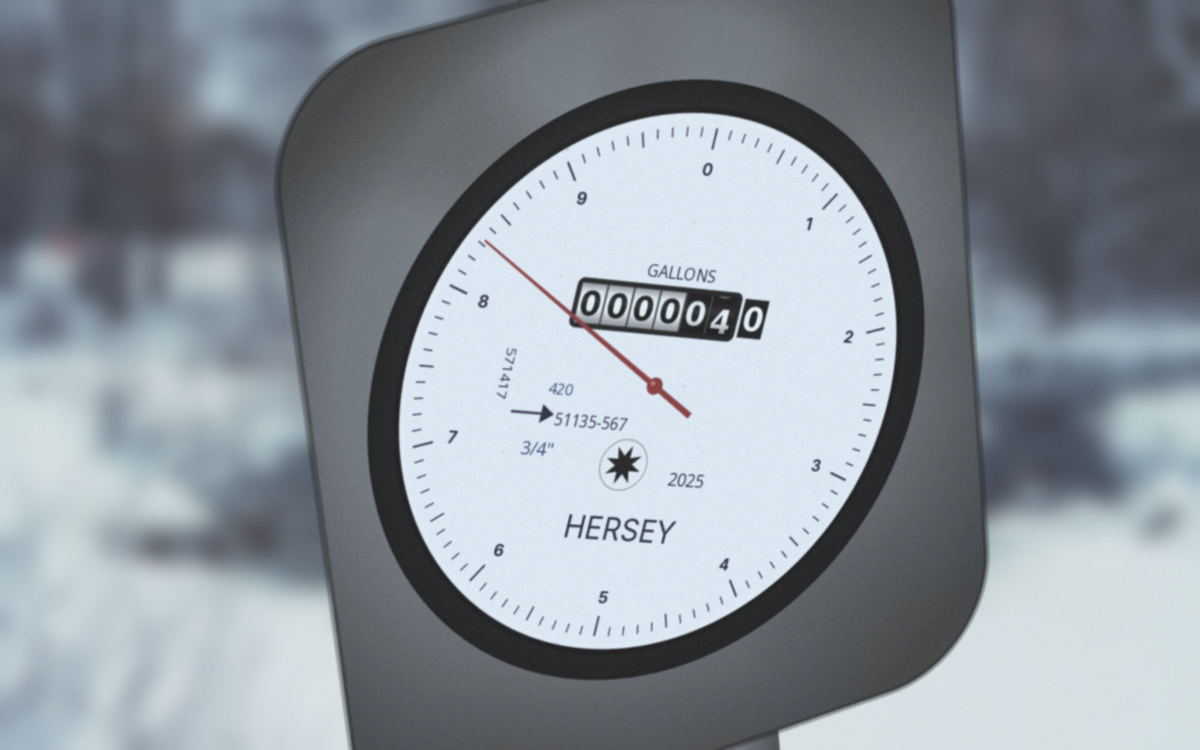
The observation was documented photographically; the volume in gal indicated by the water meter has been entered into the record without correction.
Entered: 38.3 gal
